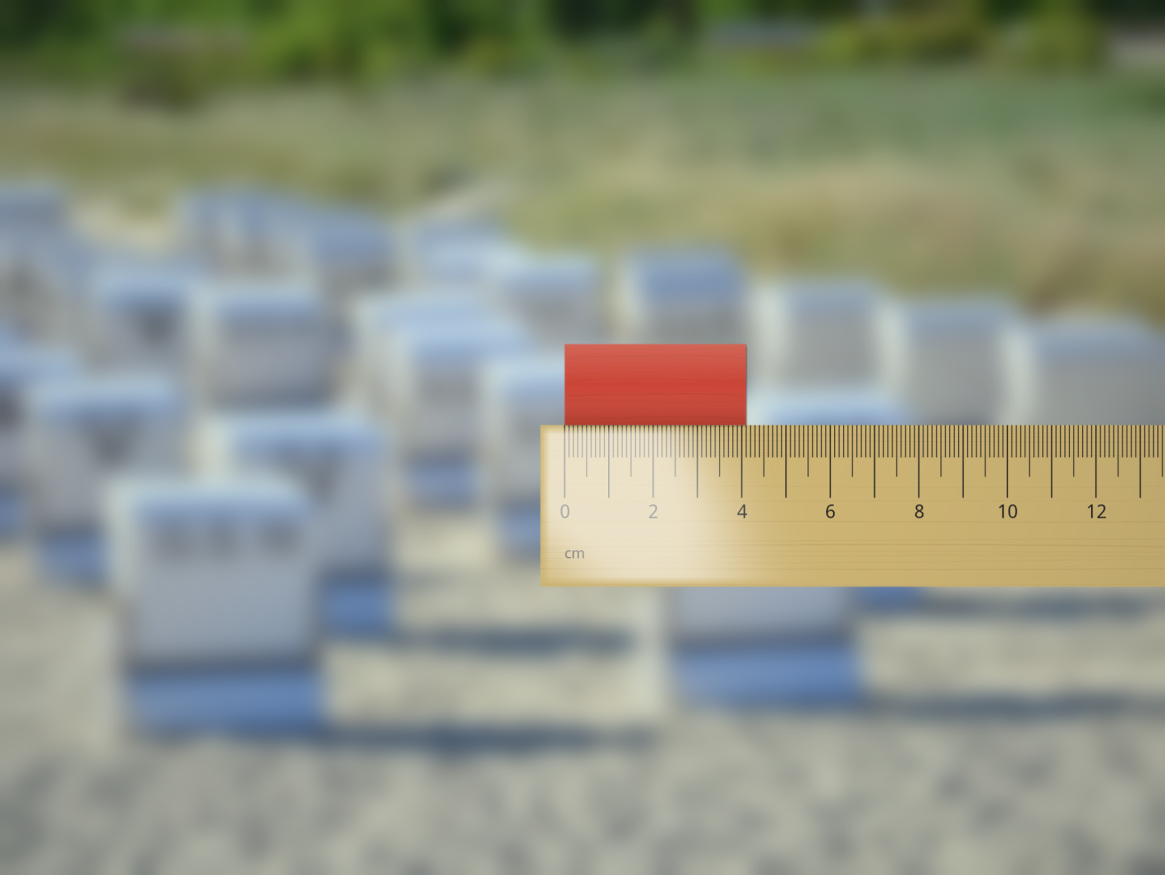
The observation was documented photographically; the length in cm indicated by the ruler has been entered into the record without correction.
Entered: 4.1 cm
